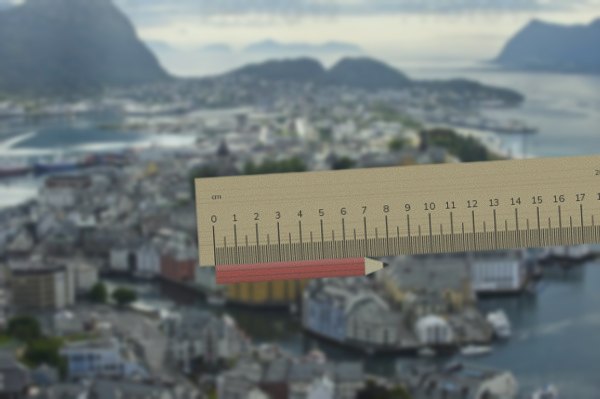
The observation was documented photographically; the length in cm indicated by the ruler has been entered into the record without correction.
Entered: 8 cm
